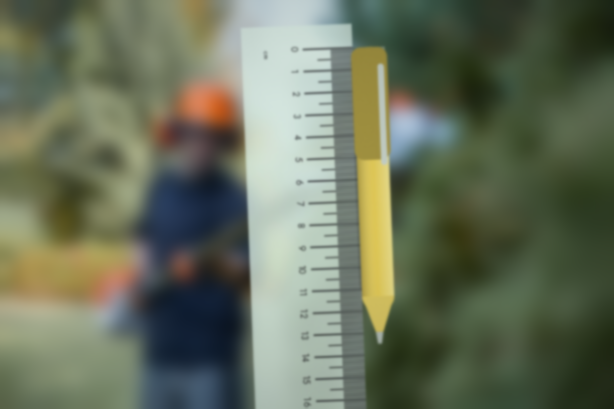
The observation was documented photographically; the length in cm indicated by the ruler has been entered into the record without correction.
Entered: 13.5 cm
